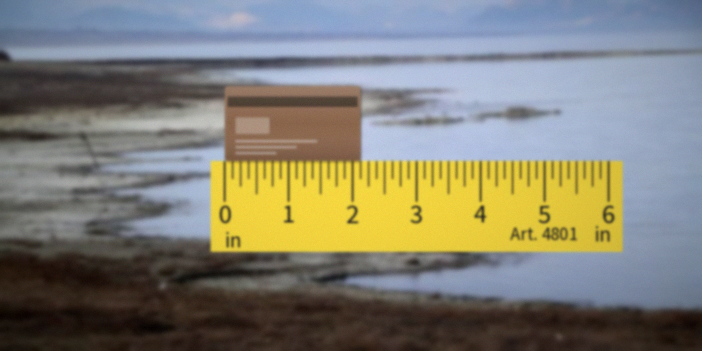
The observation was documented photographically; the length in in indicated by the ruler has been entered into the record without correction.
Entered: 2.125 in
